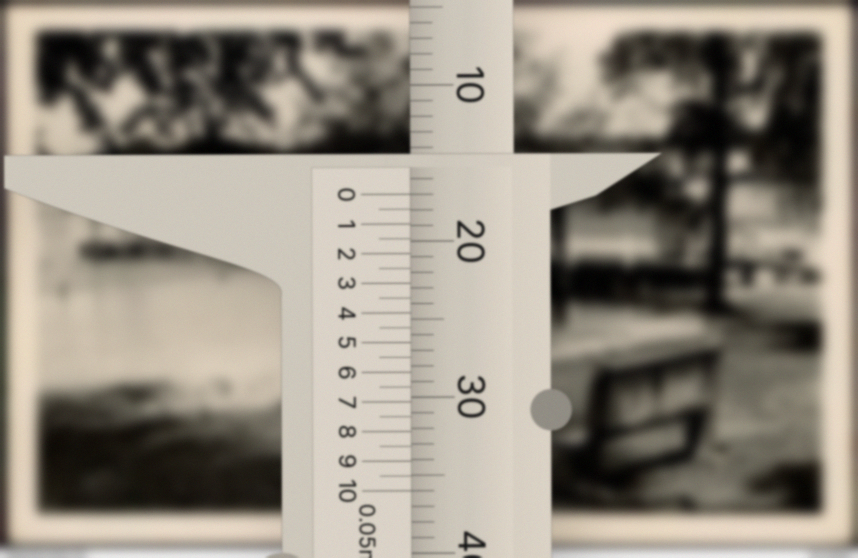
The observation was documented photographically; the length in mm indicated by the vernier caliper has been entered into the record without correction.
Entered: 17.0 mm
